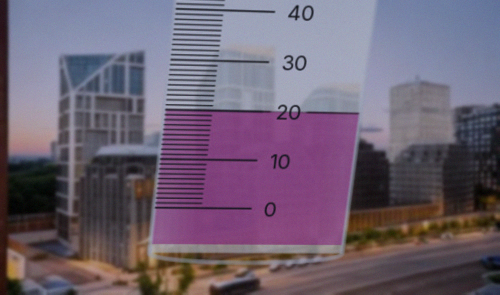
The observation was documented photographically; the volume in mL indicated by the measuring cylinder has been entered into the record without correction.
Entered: 20 mL
